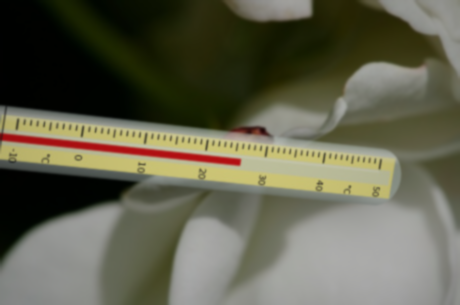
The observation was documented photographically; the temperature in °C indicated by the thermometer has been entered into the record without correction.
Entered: 26 °C
